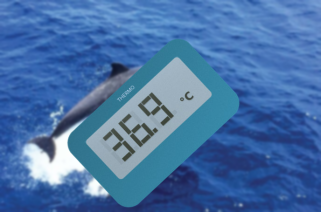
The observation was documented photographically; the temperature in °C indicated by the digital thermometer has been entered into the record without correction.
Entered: 36.9 °C
